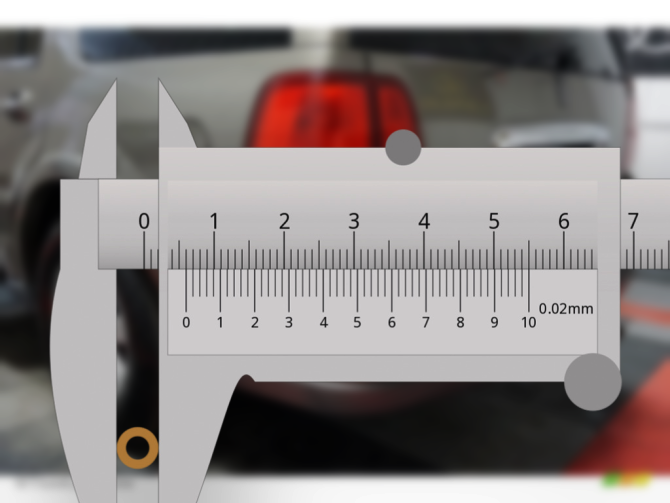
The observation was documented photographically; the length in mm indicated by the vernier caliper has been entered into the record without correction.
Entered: 6.0 mm
